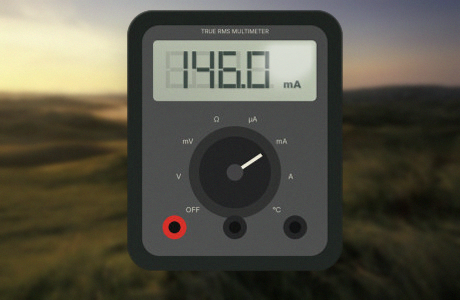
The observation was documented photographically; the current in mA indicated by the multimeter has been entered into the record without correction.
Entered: 146.0 mA
